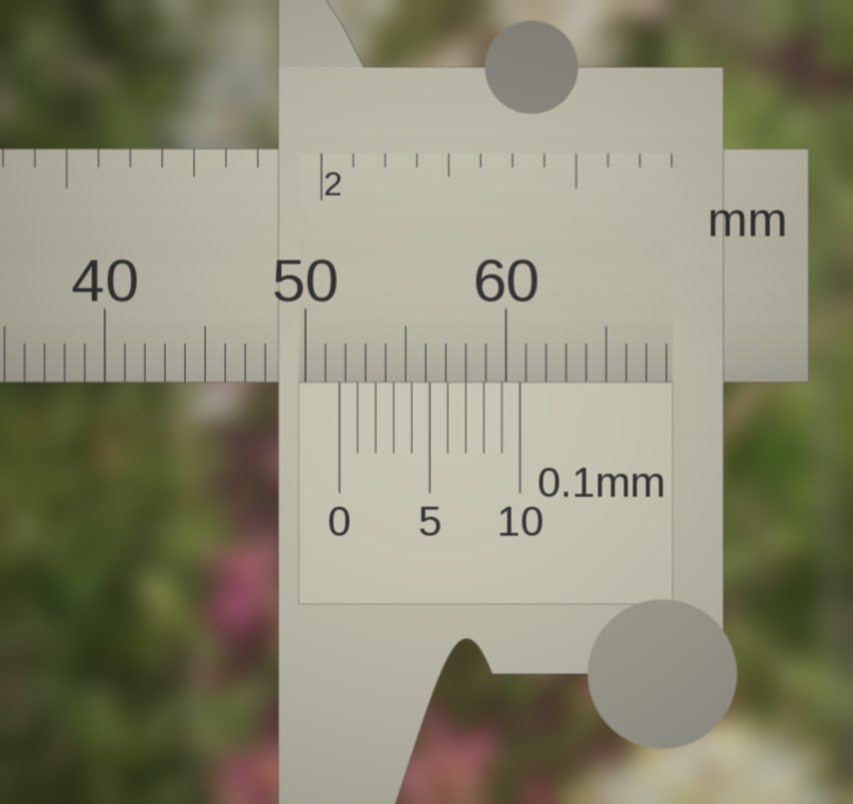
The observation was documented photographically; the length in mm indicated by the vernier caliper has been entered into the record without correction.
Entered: 51.7 mm
